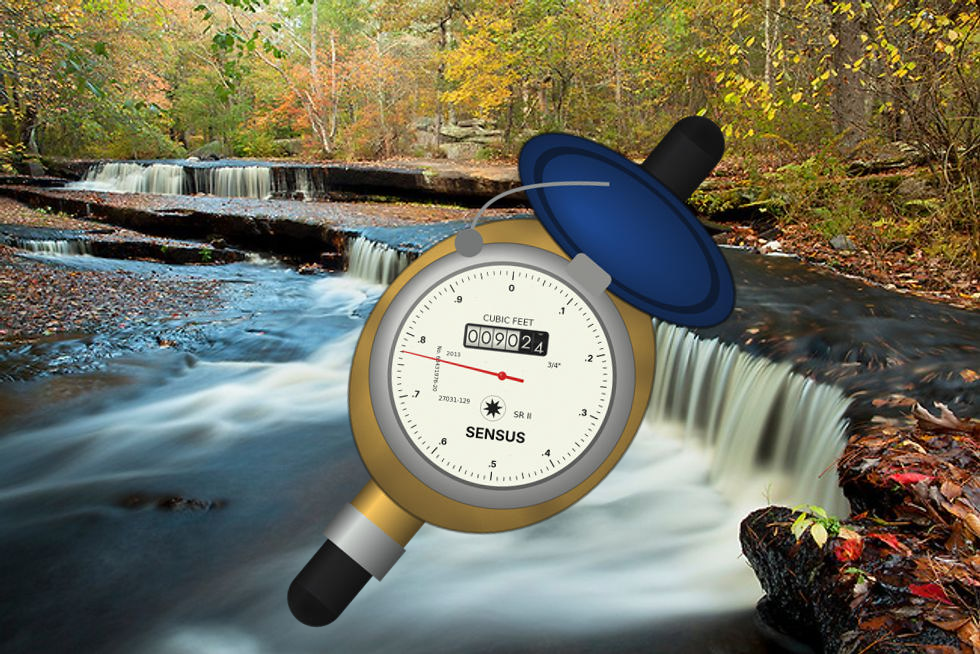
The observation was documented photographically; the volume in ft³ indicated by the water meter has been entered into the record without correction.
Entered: 9023.77 ft³
